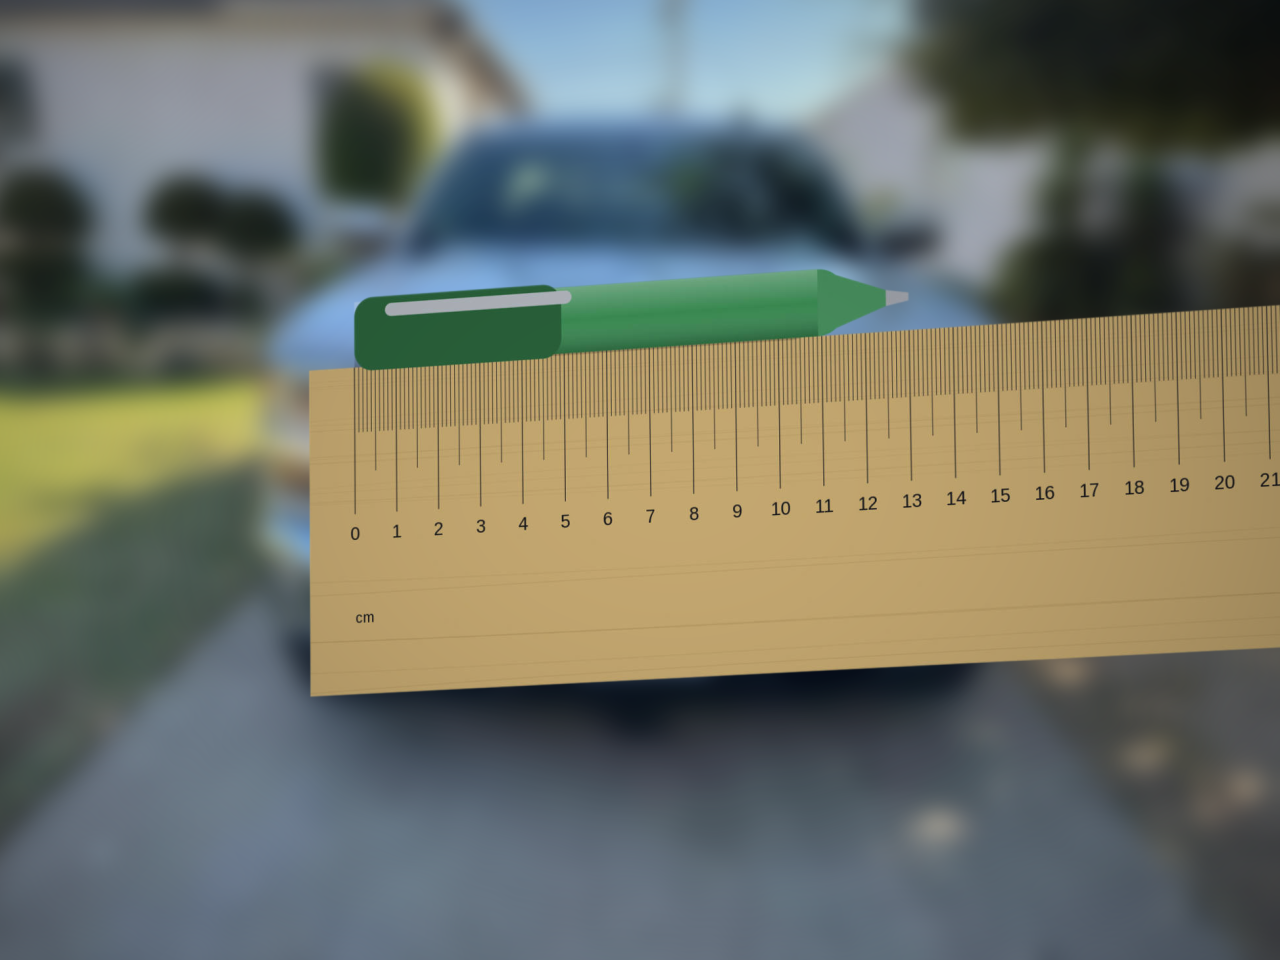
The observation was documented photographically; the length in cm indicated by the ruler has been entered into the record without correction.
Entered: 13 cm
